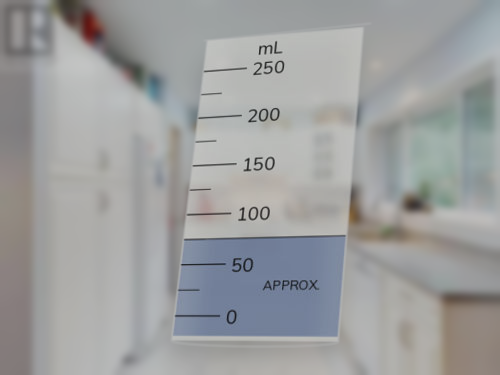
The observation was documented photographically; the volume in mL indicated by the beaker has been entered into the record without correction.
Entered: 75 mL
